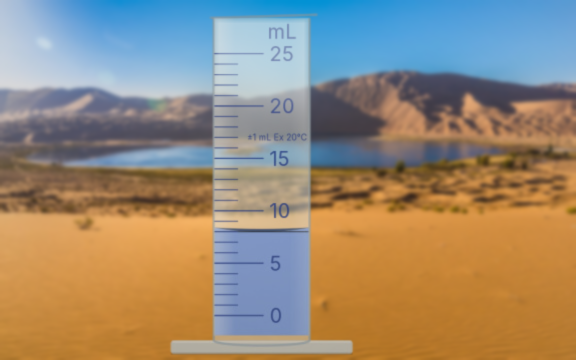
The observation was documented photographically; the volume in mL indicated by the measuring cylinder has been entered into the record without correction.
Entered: 8 mL
